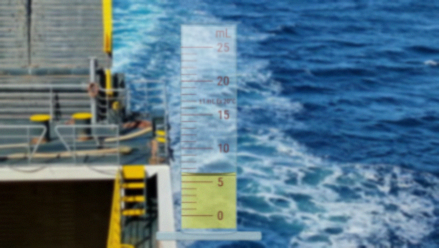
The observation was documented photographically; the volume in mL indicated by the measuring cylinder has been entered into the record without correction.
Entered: 6 mL
